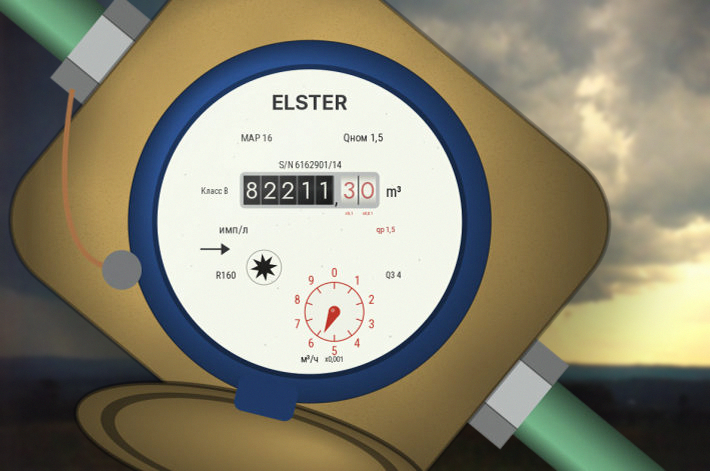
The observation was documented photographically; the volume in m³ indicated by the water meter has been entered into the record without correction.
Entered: 82211.305 m³
